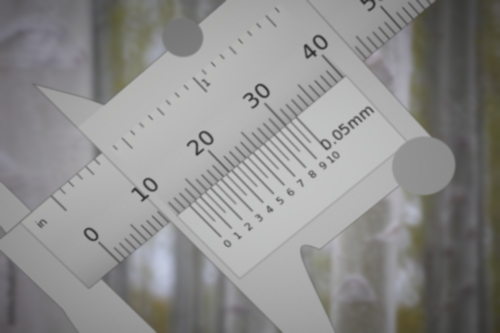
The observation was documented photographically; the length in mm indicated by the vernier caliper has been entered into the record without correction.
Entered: 12.8 mm
